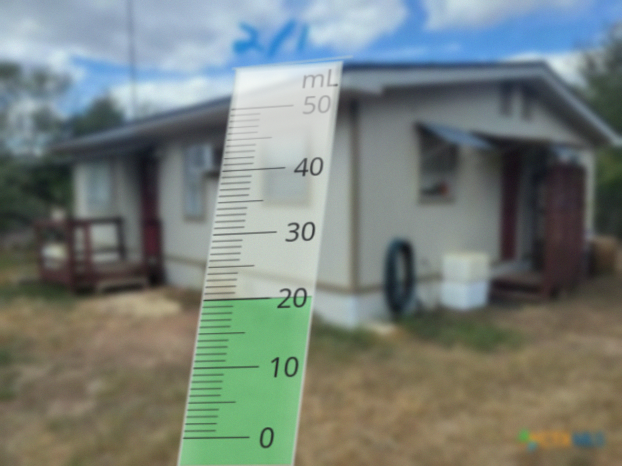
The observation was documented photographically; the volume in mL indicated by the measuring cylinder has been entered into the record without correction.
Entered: 20 mL
